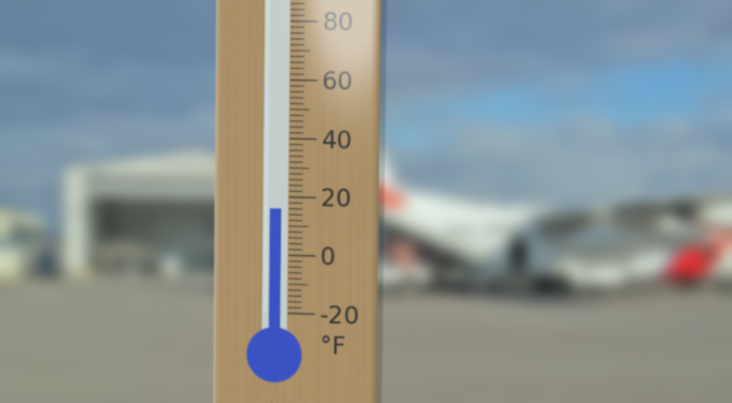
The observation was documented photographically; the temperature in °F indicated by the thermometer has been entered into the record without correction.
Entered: 16 °F
